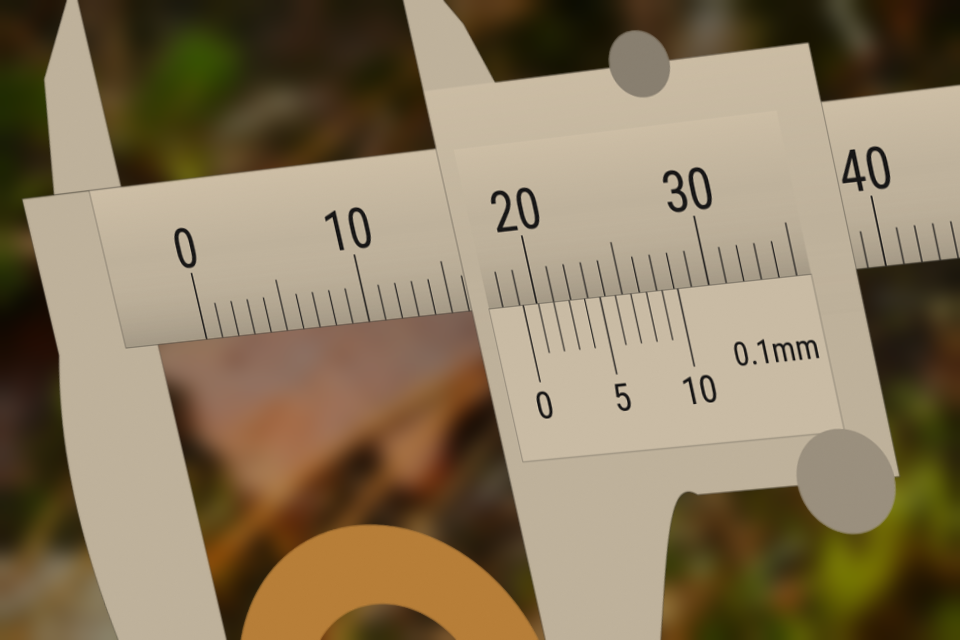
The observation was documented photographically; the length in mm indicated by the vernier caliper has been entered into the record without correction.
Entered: 19.2 mm
